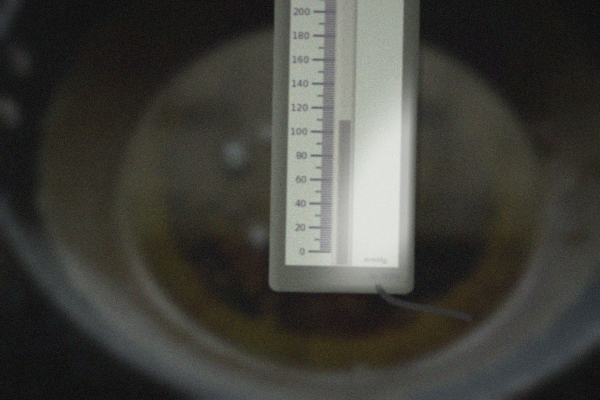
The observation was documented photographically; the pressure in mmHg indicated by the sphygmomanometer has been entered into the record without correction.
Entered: 110 mmHg
